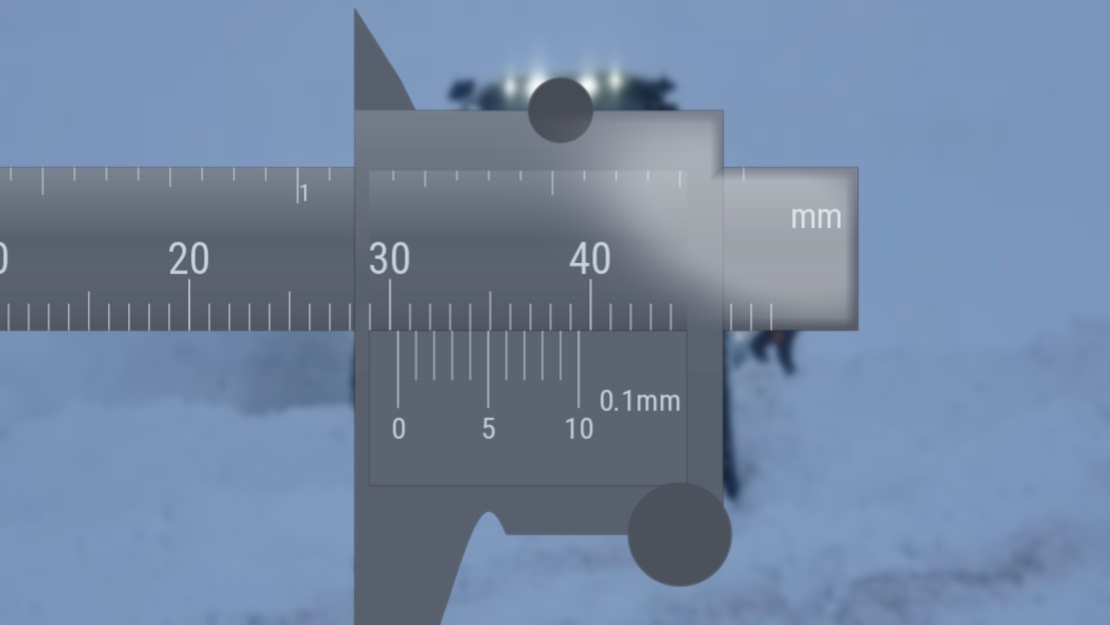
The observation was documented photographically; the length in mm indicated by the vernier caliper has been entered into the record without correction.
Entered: 30.4 mm
